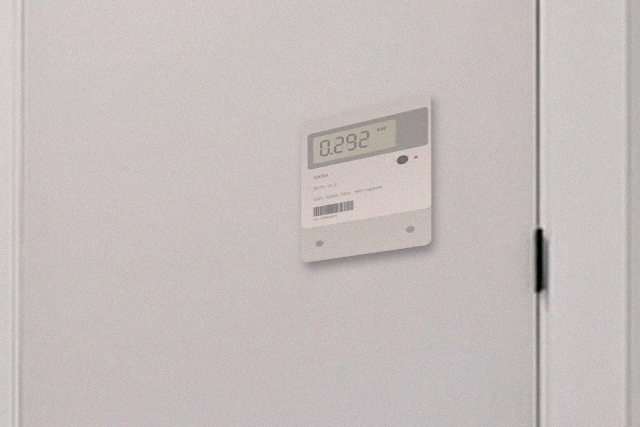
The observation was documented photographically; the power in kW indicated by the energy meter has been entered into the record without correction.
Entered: 0.292 kW
